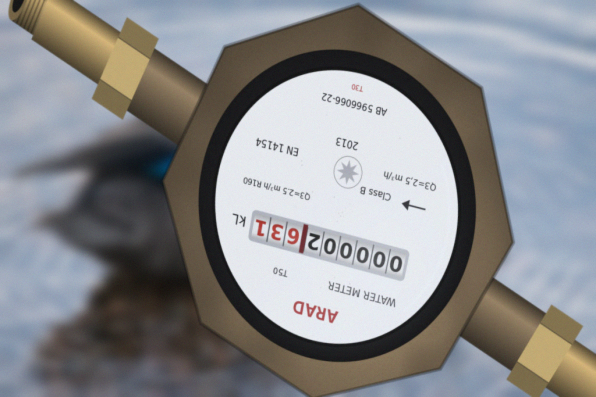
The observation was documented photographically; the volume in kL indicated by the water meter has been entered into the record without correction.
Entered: 2.631 kL
